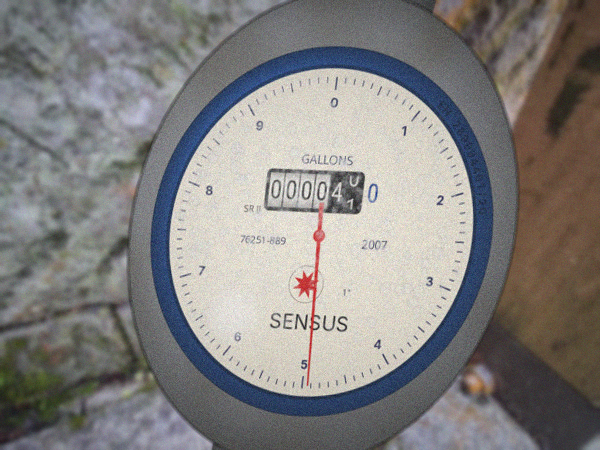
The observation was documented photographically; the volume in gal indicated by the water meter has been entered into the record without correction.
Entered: 404.9 gal
